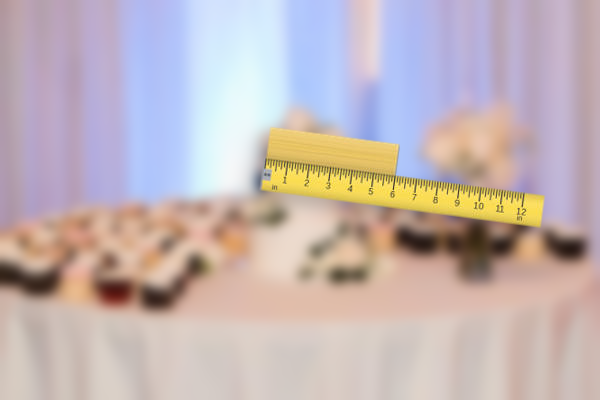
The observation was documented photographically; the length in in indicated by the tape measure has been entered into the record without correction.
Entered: 6 in
